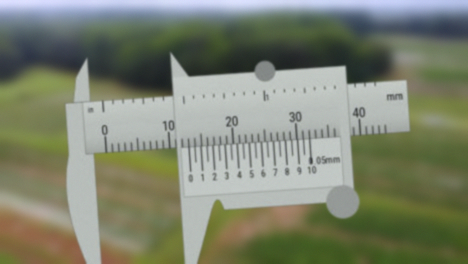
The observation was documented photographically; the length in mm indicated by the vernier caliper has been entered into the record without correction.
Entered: 13.0 mm
